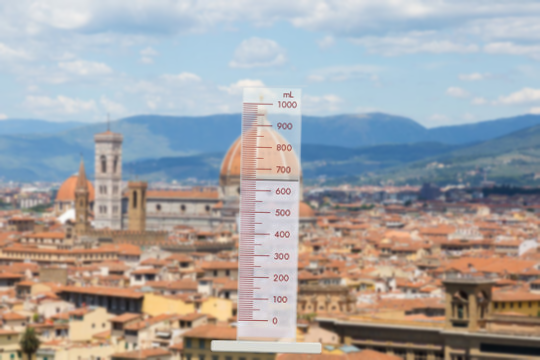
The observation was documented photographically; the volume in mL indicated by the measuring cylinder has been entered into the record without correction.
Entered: 650 mL
